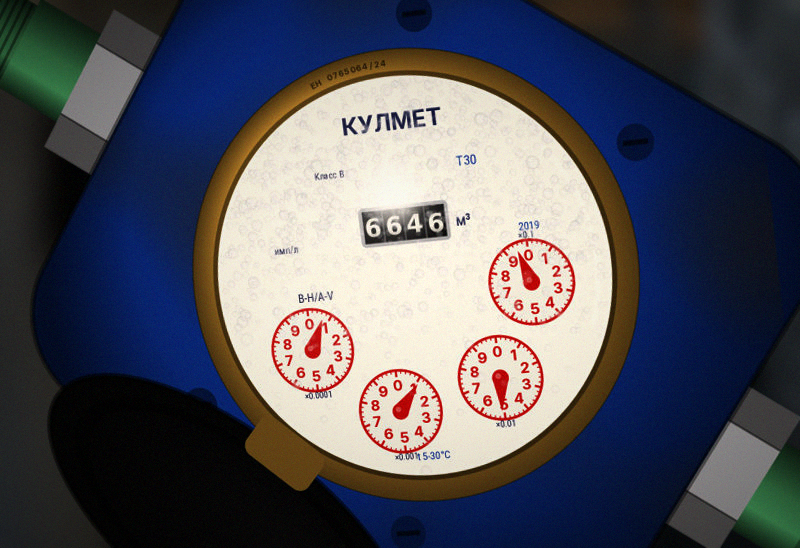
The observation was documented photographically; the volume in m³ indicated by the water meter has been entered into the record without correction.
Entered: 6645.9510 m³
